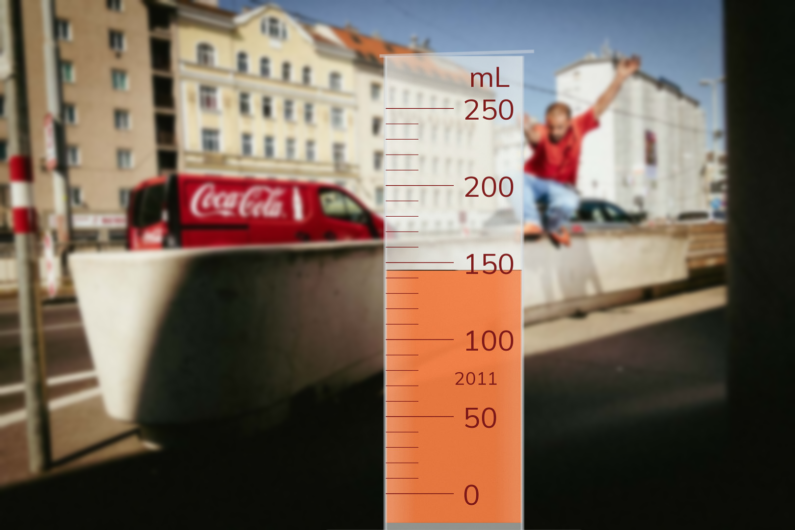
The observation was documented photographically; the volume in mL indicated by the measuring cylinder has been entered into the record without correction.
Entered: 145 mL
